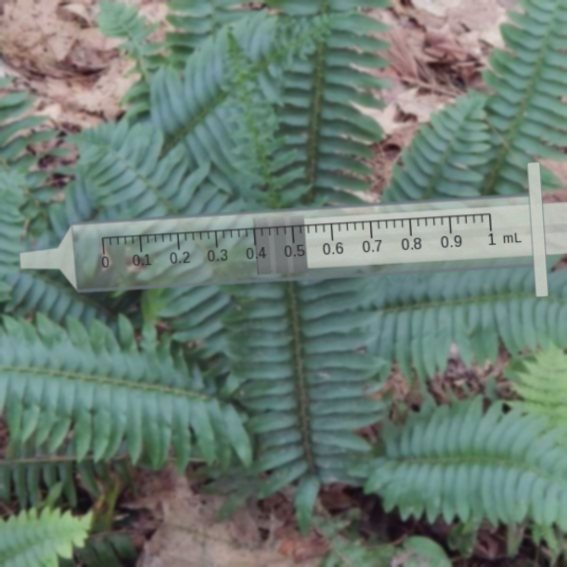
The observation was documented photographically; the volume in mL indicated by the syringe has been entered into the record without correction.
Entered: 0.4 mL
